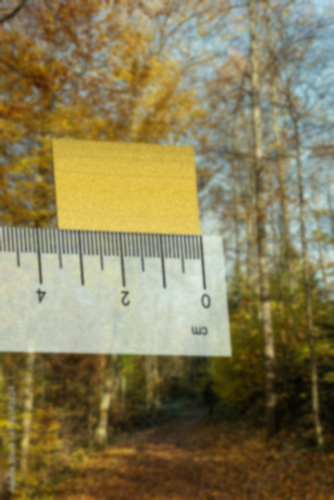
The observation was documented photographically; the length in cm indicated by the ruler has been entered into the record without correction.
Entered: 3.5 cm
